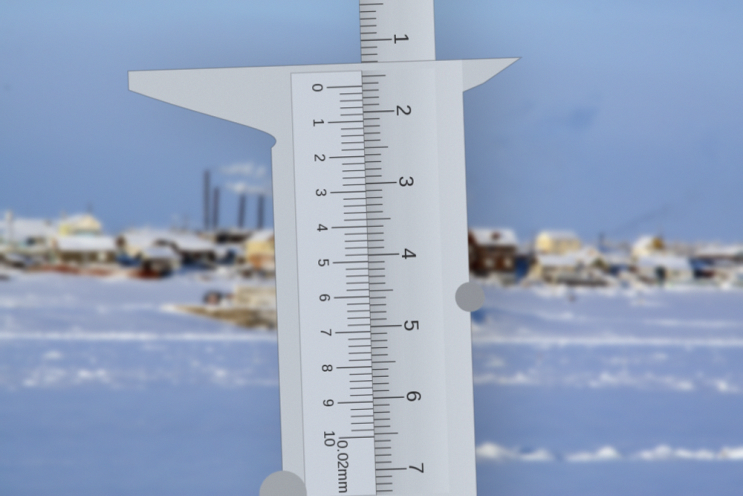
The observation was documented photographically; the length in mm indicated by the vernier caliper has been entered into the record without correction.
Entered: 16.4 mm
